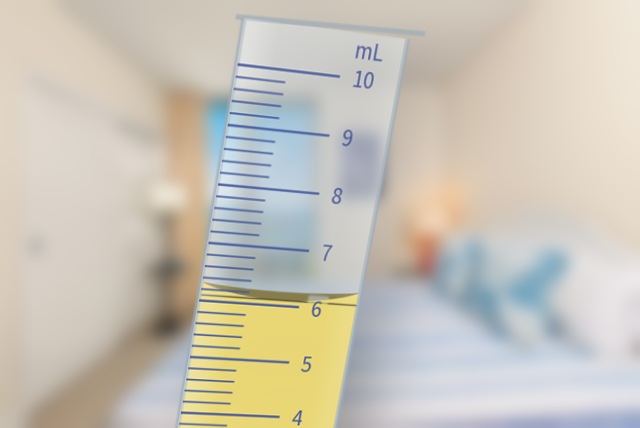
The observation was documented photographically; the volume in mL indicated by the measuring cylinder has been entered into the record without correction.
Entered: 6.1 mL
